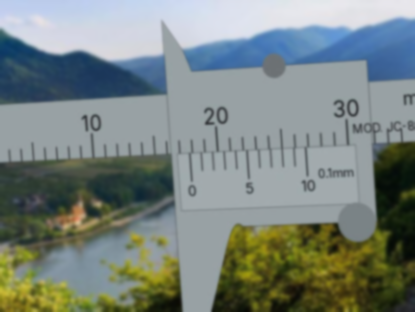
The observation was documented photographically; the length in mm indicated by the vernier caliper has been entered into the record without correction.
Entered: 17.8 mm
